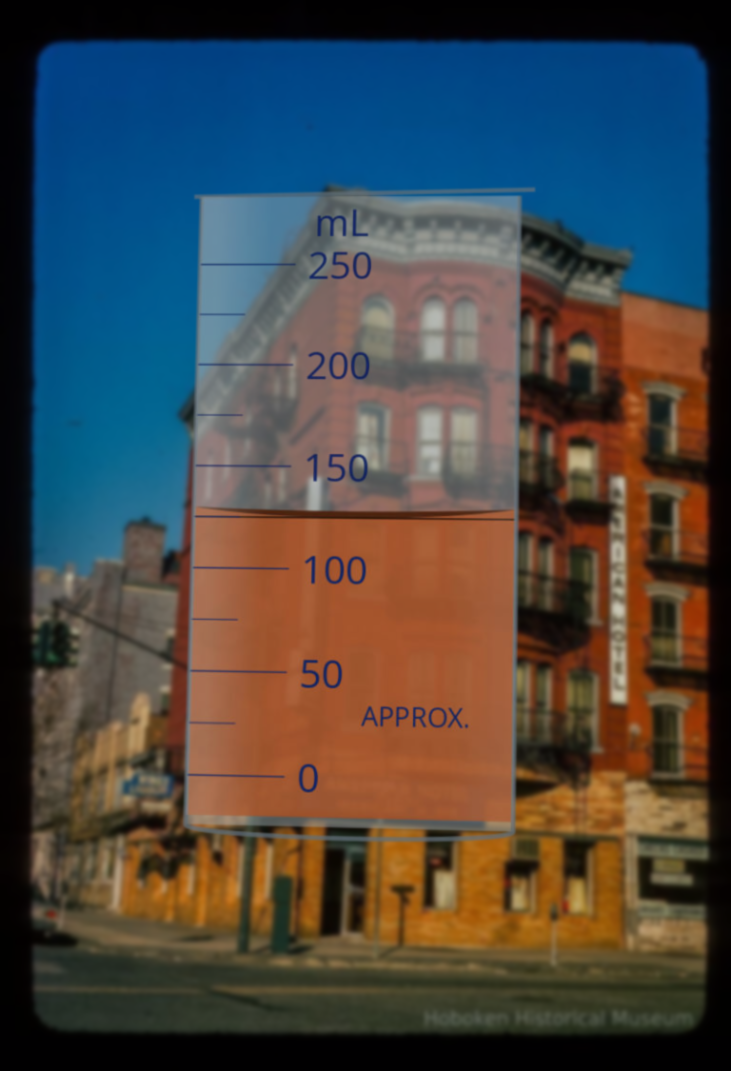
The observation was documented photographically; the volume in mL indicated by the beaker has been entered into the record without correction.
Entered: 125 mL
